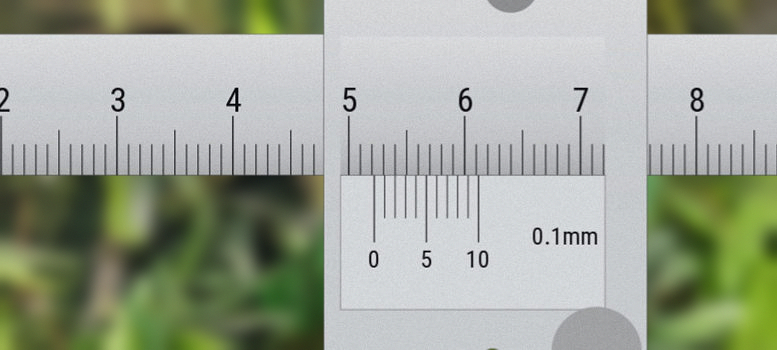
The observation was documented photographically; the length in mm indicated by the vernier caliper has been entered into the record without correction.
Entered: 52.2 mm
